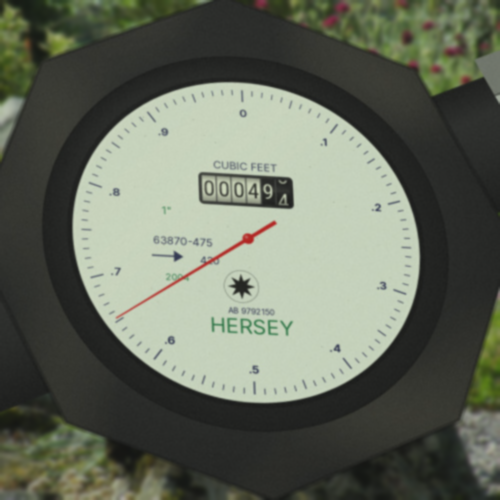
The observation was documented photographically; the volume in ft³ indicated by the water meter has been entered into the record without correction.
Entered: 493.65 ft³
